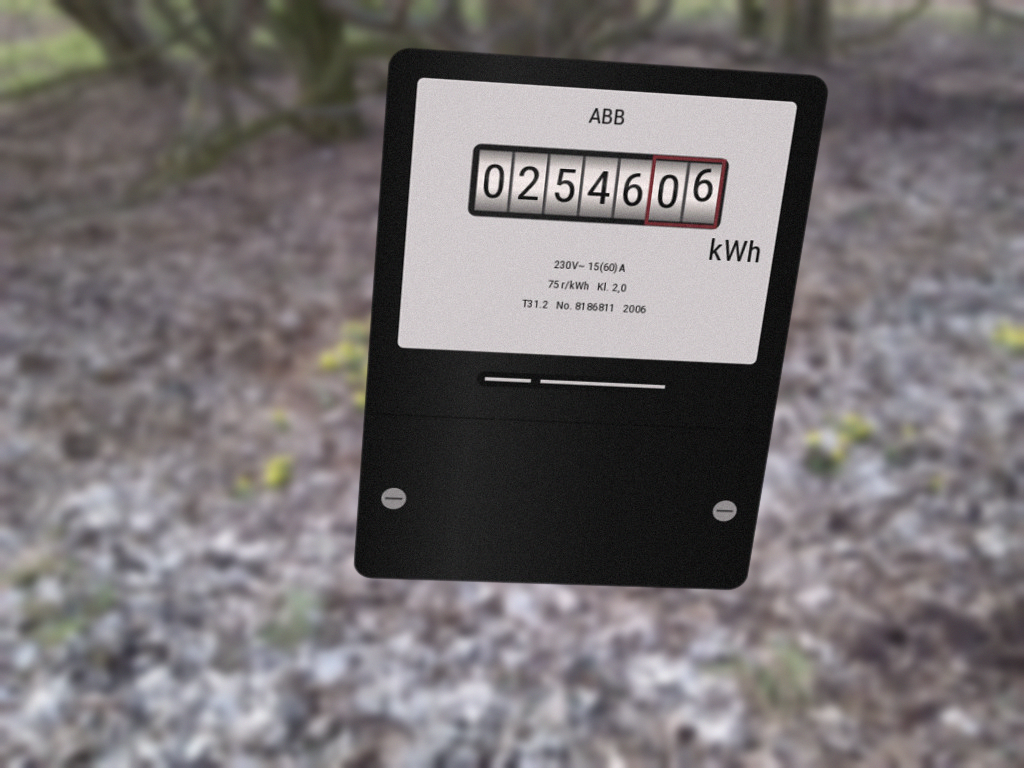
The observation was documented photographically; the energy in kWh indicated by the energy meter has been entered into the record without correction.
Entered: 2546.06 kWh
